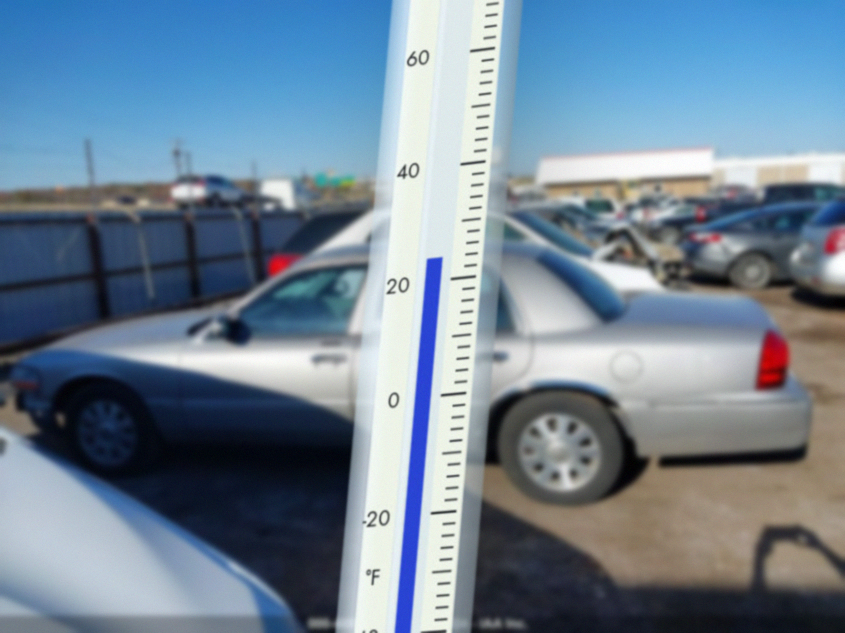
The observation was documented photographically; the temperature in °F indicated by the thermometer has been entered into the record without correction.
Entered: 24 °F
